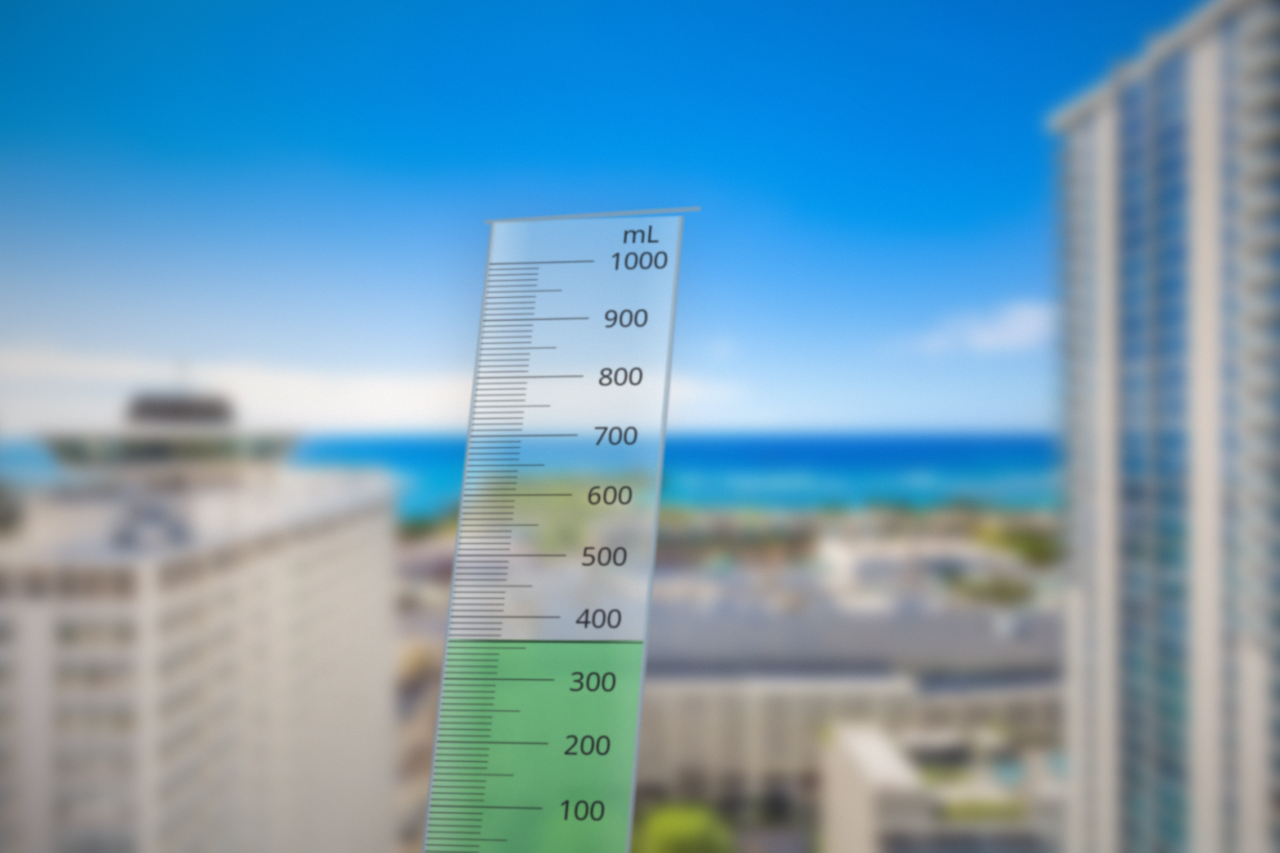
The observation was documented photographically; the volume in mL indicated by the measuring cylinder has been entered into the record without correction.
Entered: 360 mL
